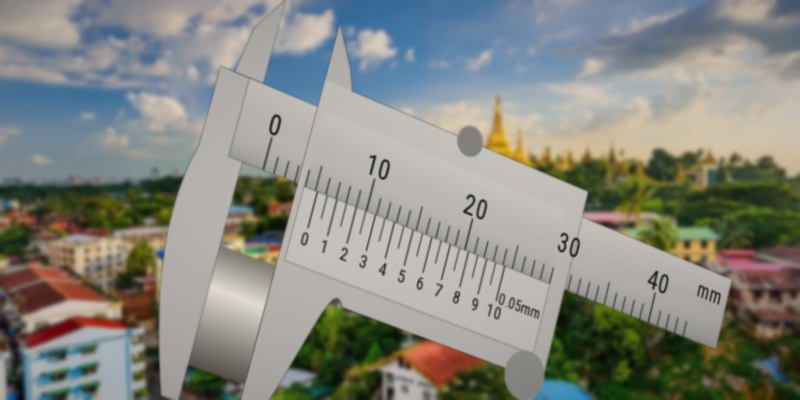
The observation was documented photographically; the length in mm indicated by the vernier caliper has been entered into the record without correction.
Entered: 5.2 mm
